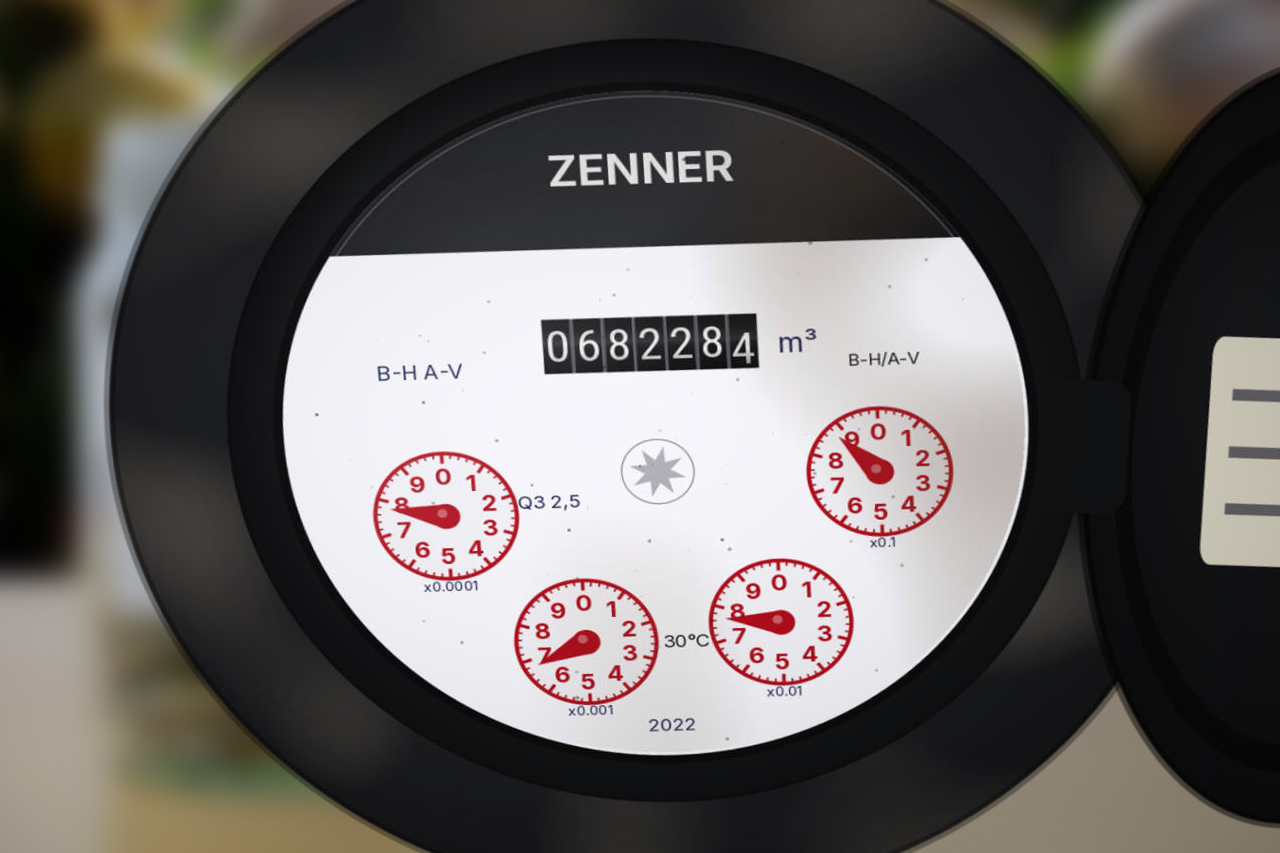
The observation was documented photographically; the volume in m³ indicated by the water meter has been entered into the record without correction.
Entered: 682283.8767 m³
